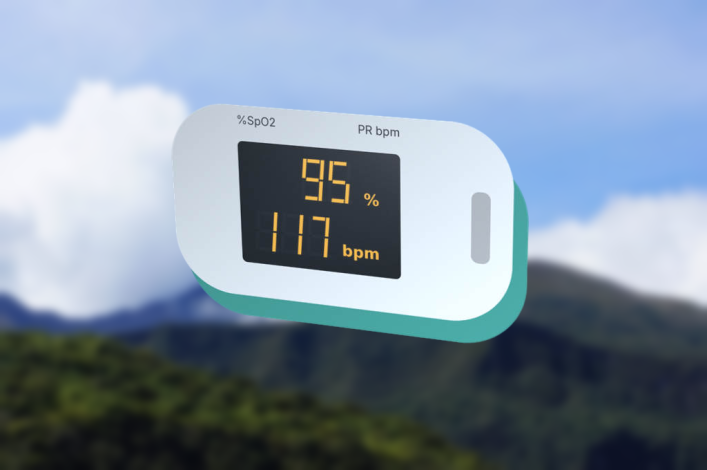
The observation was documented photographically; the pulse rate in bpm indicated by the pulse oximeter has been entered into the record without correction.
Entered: 117 bpm
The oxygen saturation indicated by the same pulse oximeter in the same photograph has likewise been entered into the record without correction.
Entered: 95 %
